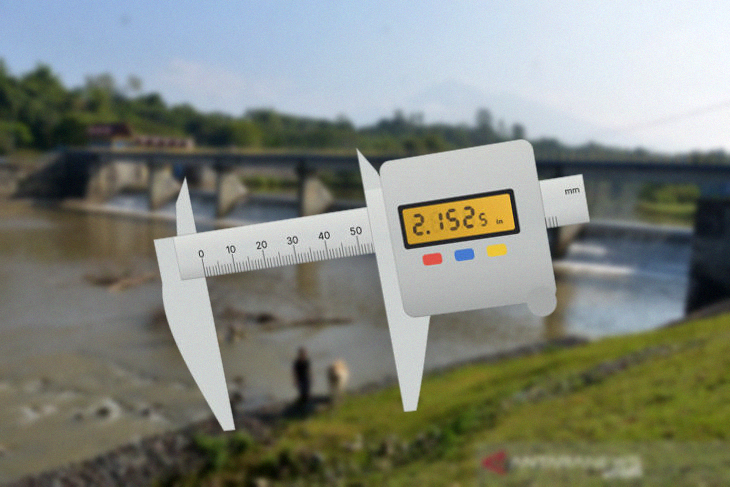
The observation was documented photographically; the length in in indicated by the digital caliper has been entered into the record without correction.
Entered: 2.1525 in
